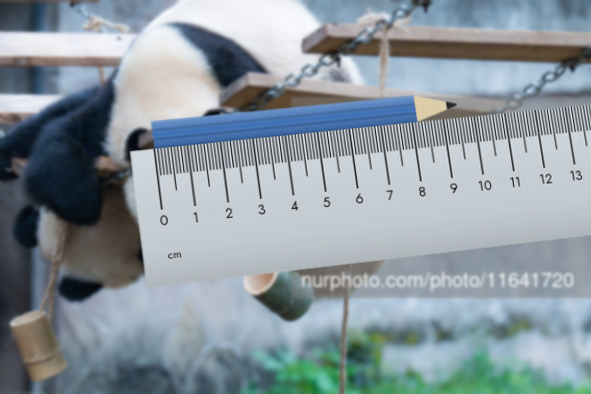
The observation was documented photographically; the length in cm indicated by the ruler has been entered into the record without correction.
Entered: 9.5 cm
